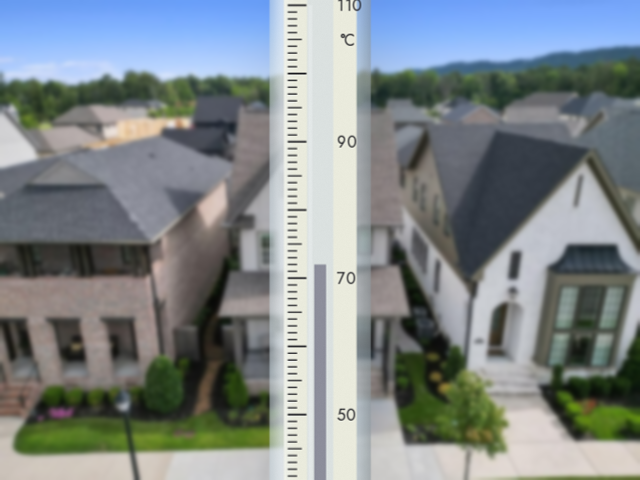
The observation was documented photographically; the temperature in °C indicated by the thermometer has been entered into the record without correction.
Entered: 72 °C
